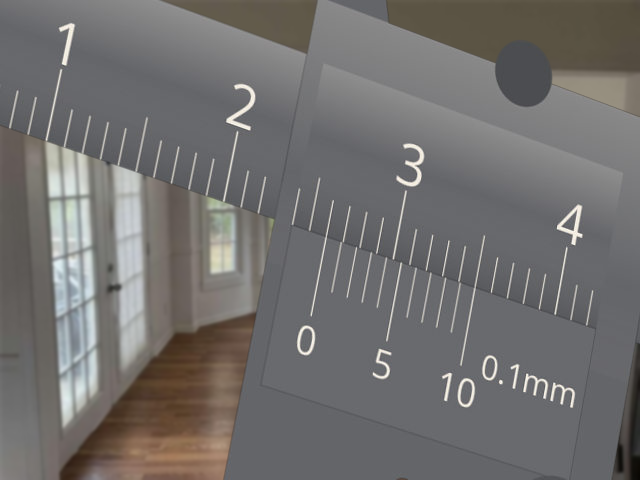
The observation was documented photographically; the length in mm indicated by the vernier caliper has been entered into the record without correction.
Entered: 26.0 mm
